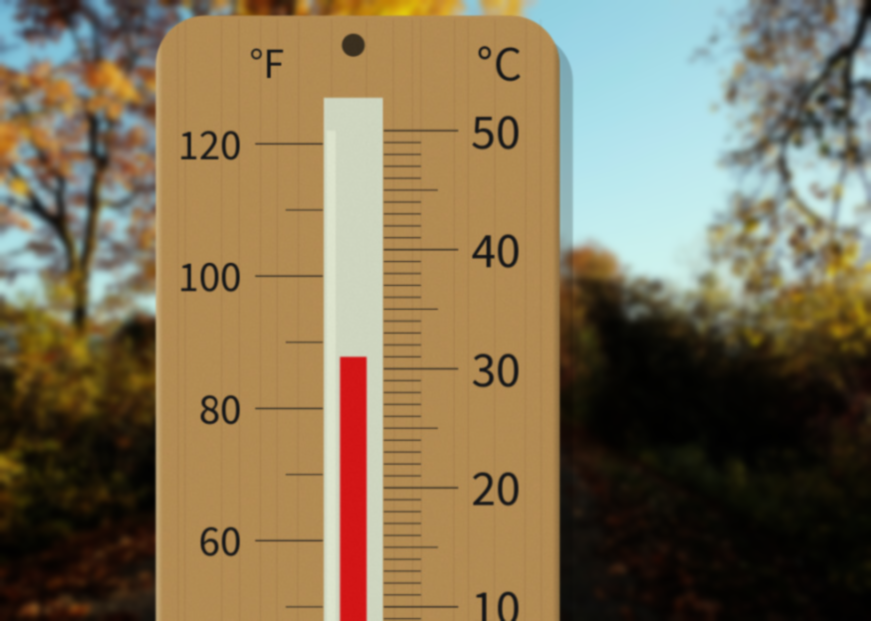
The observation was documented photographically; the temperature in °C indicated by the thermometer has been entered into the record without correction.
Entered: 31 °C
